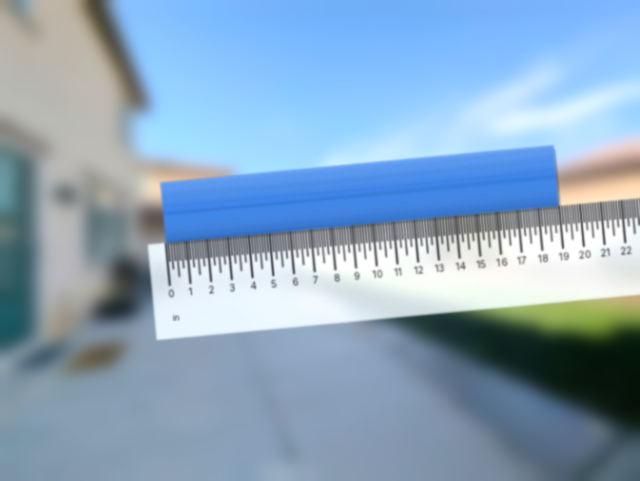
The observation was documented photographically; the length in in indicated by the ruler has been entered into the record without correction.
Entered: 19 in
